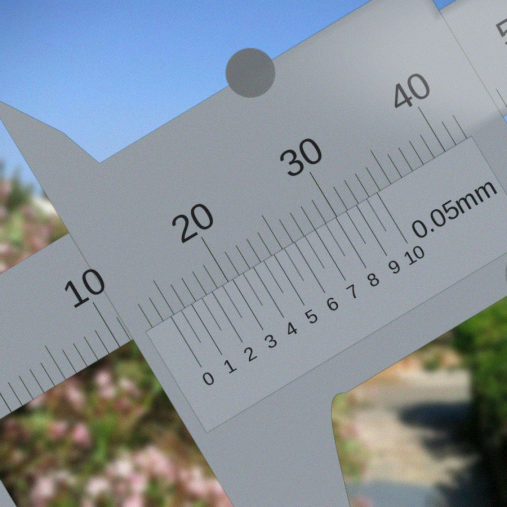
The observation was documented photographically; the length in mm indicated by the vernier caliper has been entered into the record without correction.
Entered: 14.7 mm
